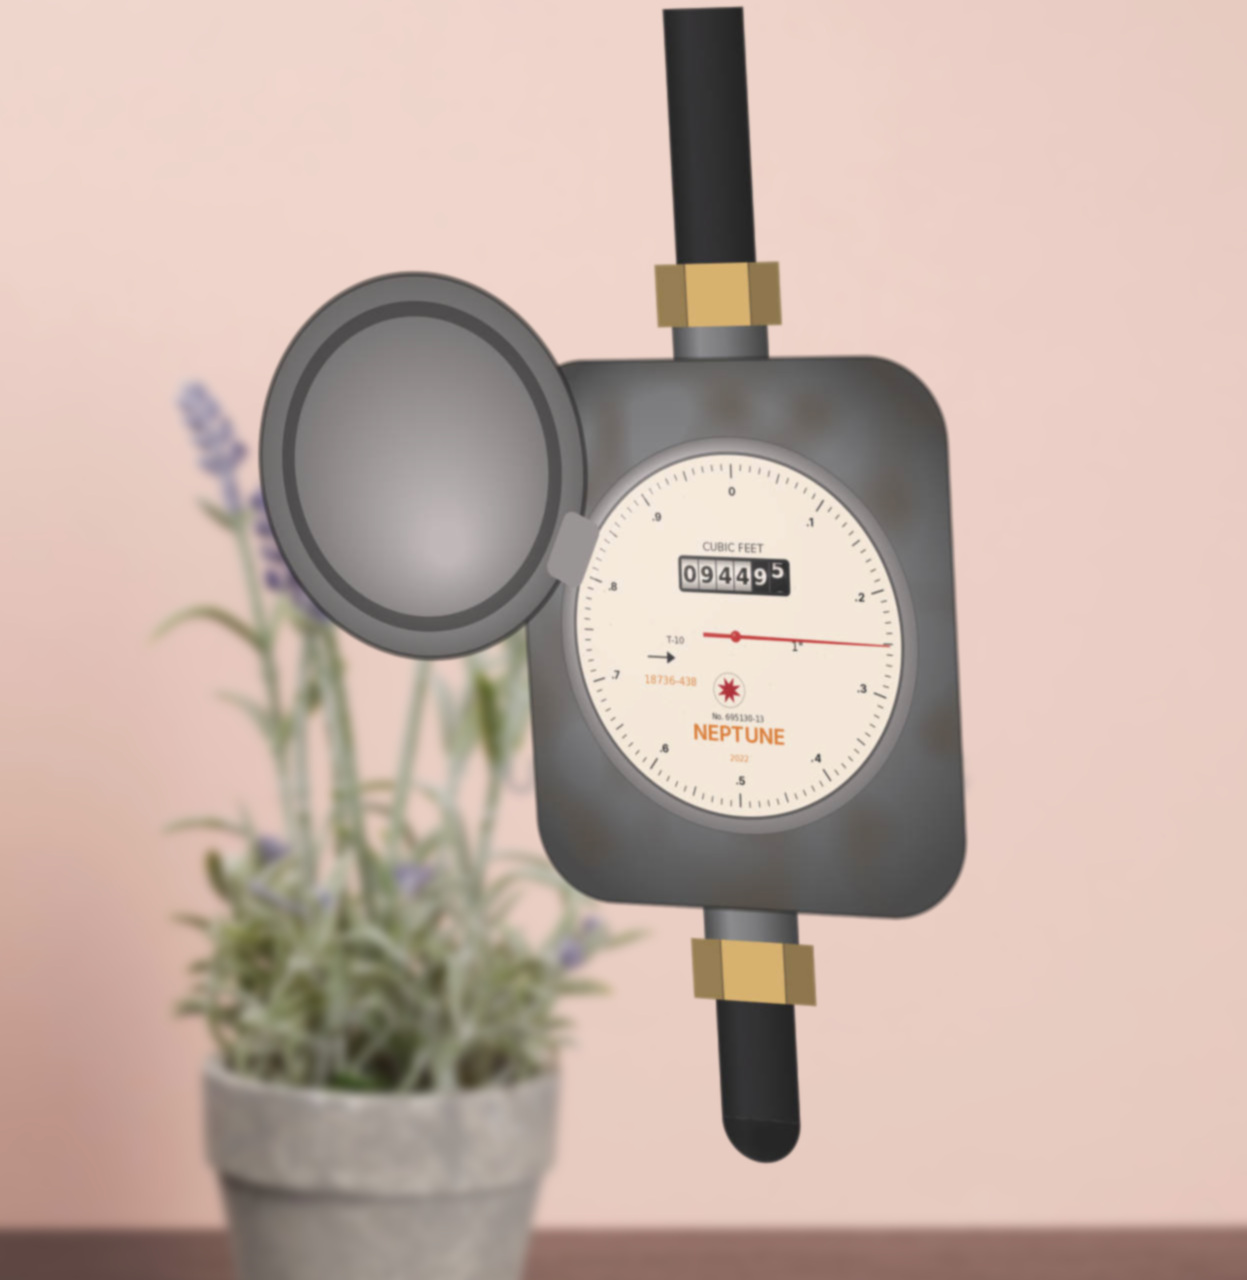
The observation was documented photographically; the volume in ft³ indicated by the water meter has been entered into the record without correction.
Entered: 94495.25 ft³
